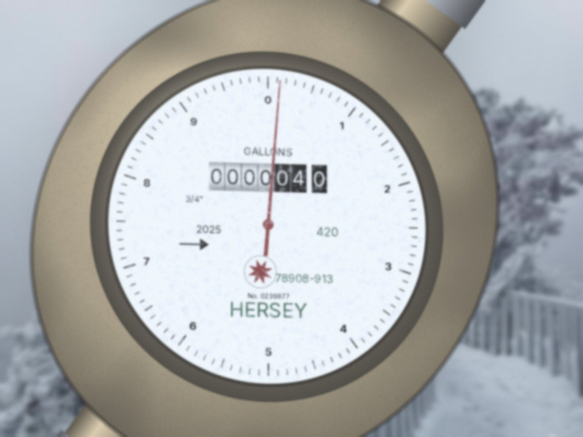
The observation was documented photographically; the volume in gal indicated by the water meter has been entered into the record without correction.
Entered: 40.1 gal
